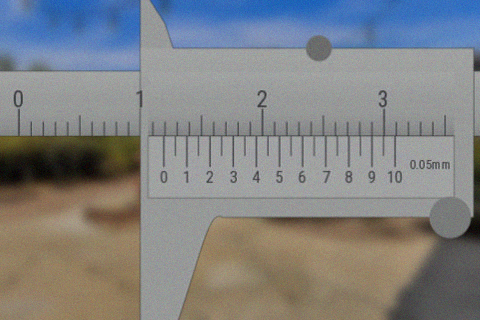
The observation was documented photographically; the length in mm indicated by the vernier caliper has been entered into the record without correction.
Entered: 11.9 mm
